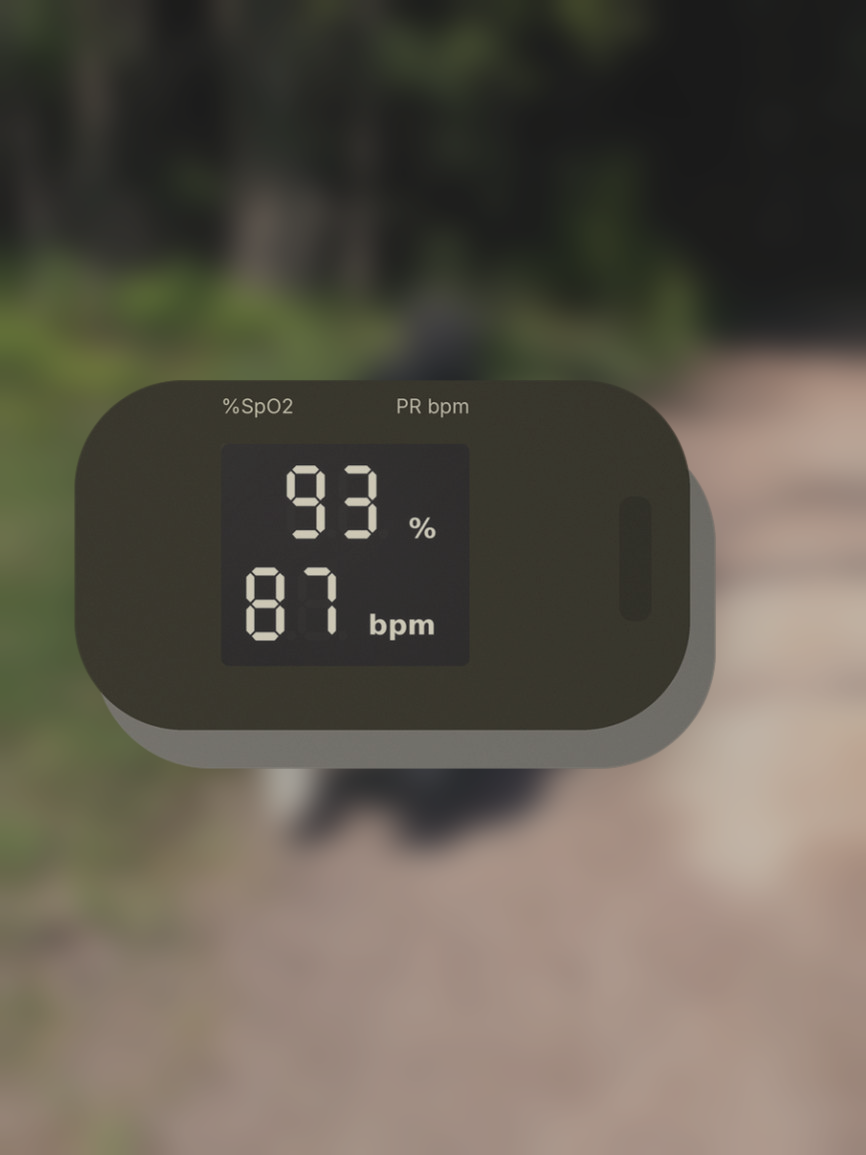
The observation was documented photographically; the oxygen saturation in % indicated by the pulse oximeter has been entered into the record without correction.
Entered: 93 %
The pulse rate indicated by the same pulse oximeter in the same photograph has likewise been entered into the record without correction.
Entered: 87 bpm
